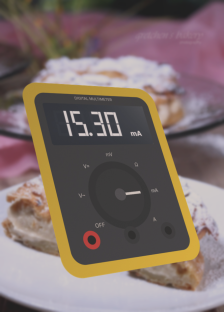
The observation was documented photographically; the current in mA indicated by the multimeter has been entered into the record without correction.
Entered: 15.30 mA
